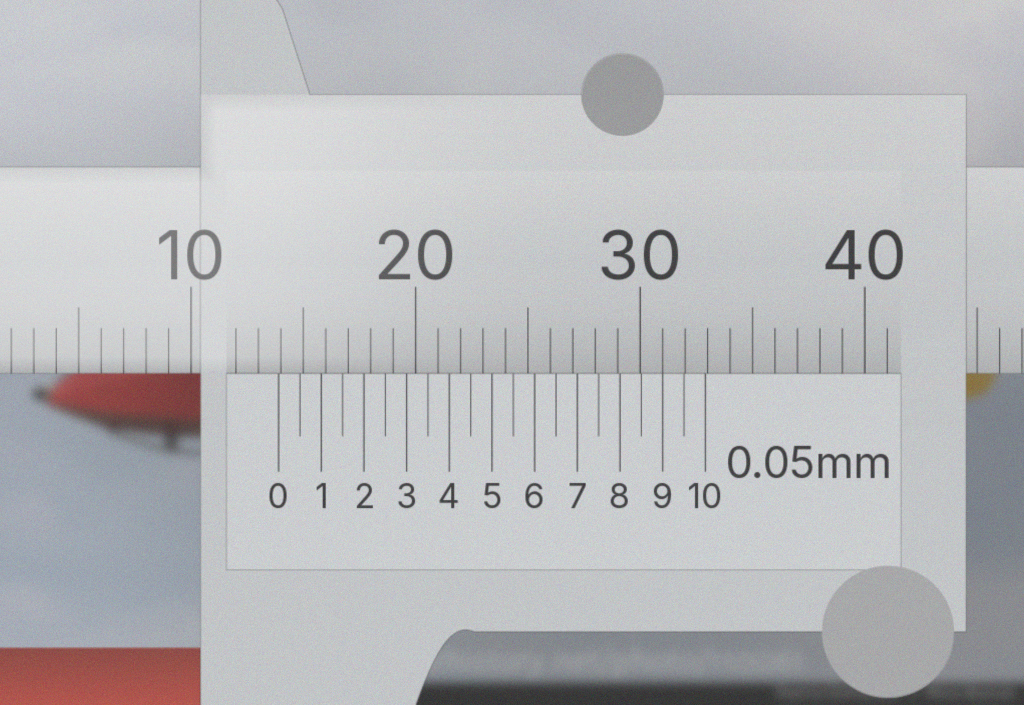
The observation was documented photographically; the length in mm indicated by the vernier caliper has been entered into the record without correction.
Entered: 13.9 mm
